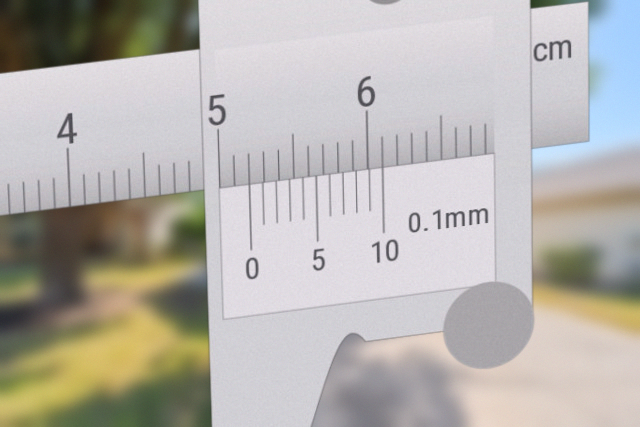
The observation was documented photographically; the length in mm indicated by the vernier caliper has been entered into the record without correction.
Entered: 52.0 mm
